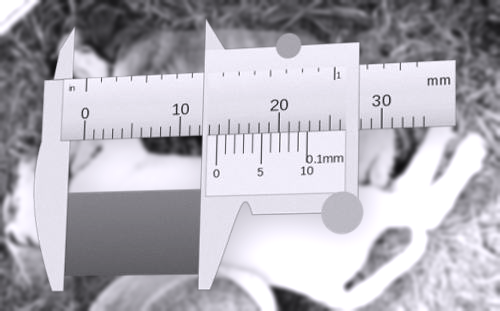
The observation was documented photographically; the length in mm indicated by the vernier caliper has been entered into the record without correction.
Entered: 13.8 mm
